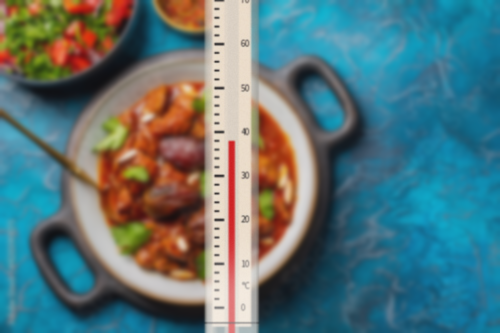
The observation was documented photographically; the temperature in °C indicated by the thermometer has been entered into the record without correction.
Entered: 38 °C
